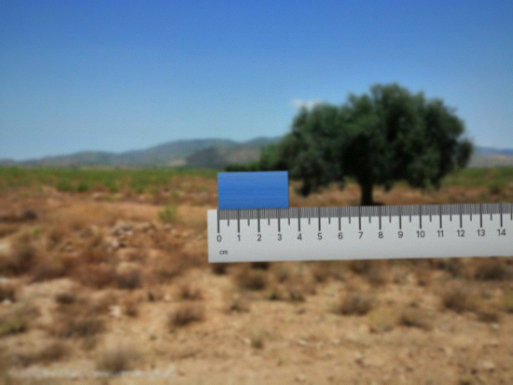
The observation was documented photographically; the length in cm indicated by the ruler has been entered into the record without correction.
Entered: 3.5 cm
